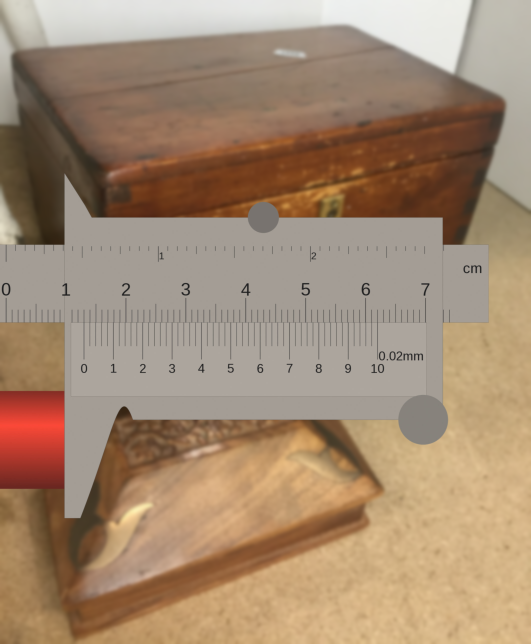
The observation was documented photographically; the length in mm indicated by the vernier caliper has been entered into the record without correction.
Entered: 13.0 mm
